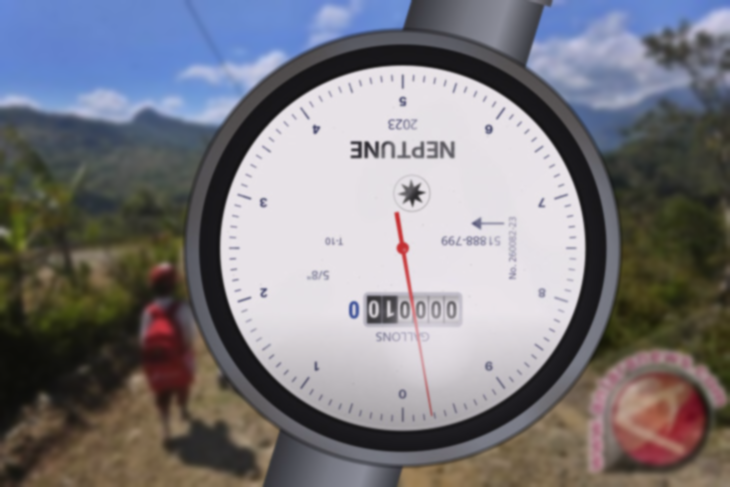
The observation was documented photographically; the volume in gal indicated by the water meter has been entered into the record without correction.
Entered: 99.7 gal
